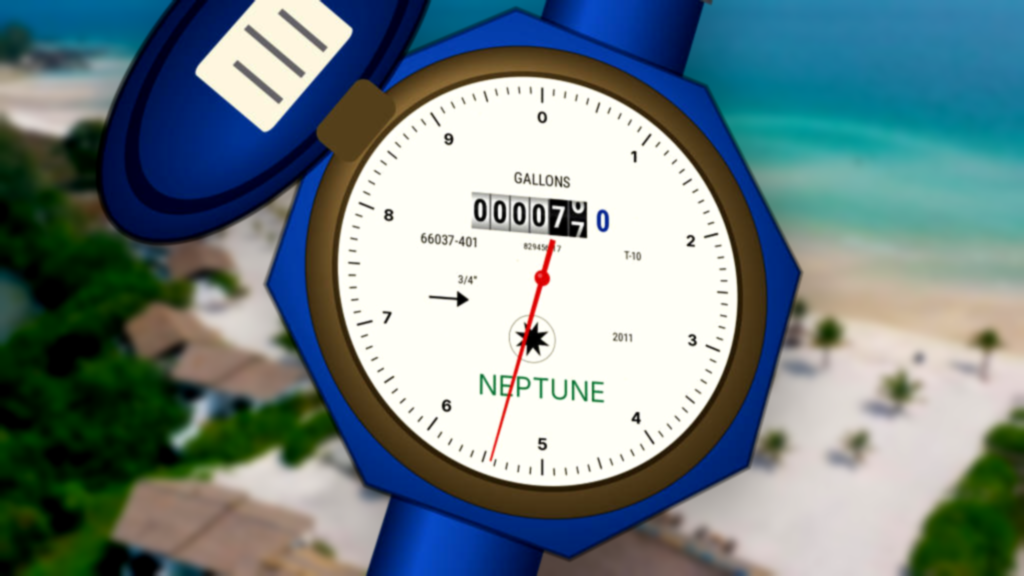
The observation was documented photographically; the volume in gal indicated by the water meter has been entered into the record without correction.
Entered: 765.4 gal
